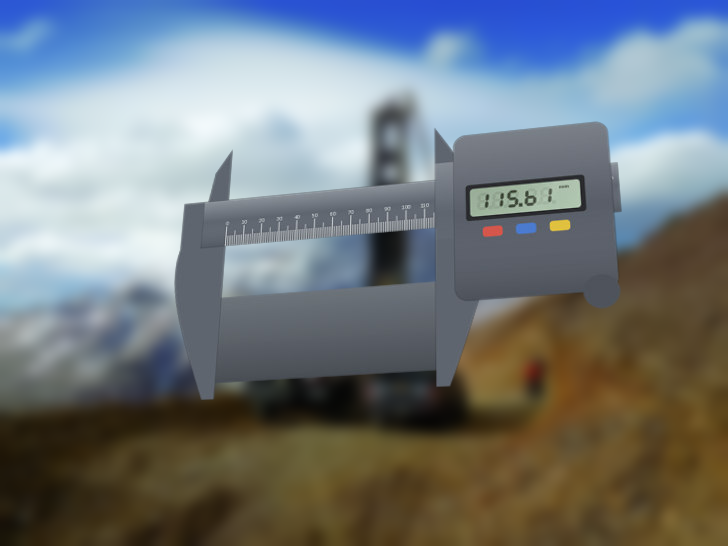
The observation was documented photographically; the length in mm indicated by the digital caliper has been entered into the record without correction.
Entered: 115.61 mm
